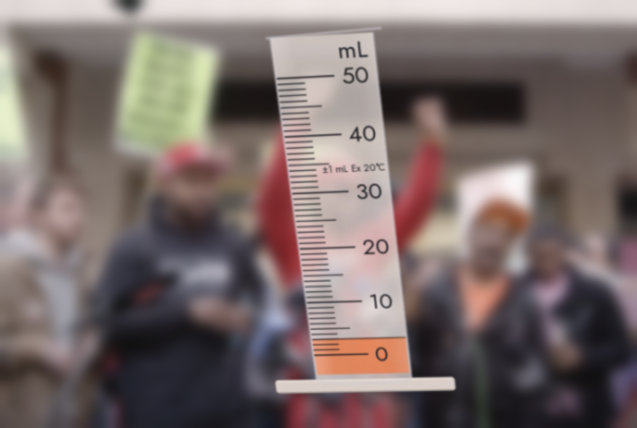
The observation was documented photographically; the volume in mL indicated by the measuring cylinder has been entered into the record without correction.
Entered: 3 mL
